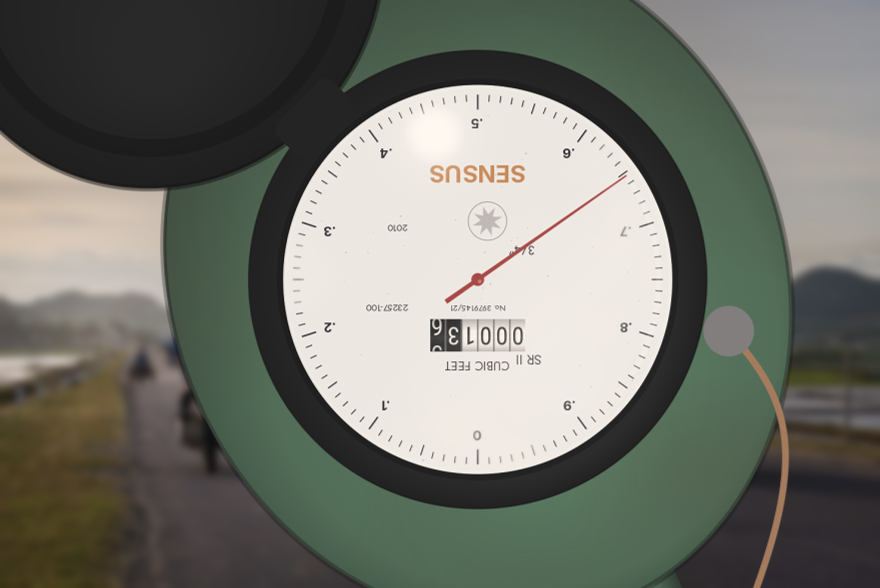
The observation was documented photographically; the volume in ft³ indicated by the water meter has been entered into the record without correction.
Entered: 135.65 ft³
